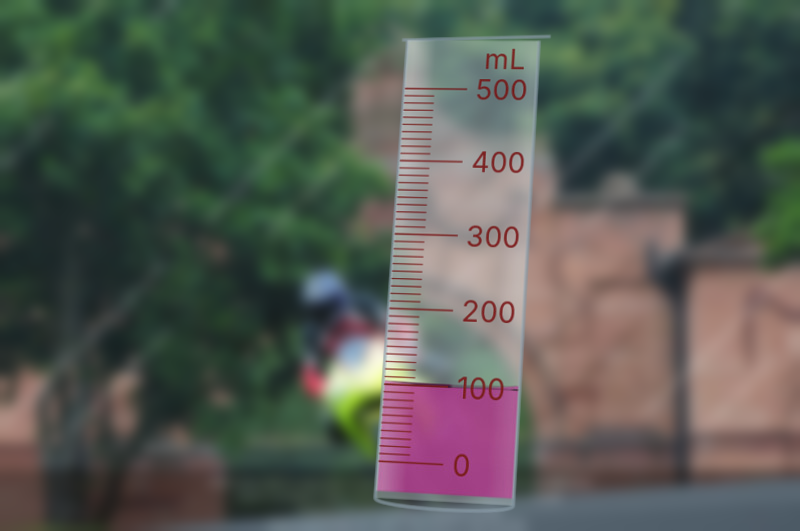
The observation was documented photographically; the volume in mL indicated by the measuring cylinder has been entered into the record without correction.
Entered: 100 mL
